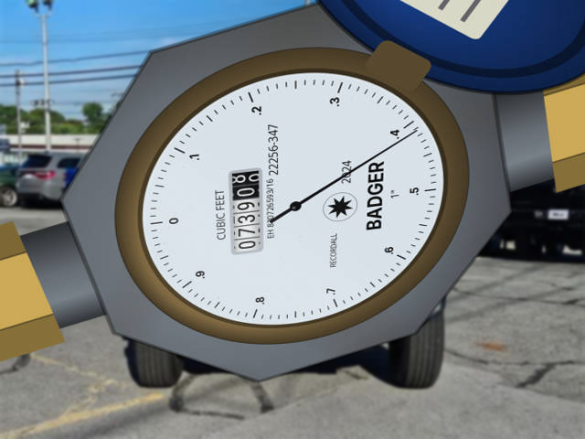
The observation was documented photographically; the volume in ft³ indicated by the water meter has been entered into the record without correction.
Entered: 73908.41 ft³
